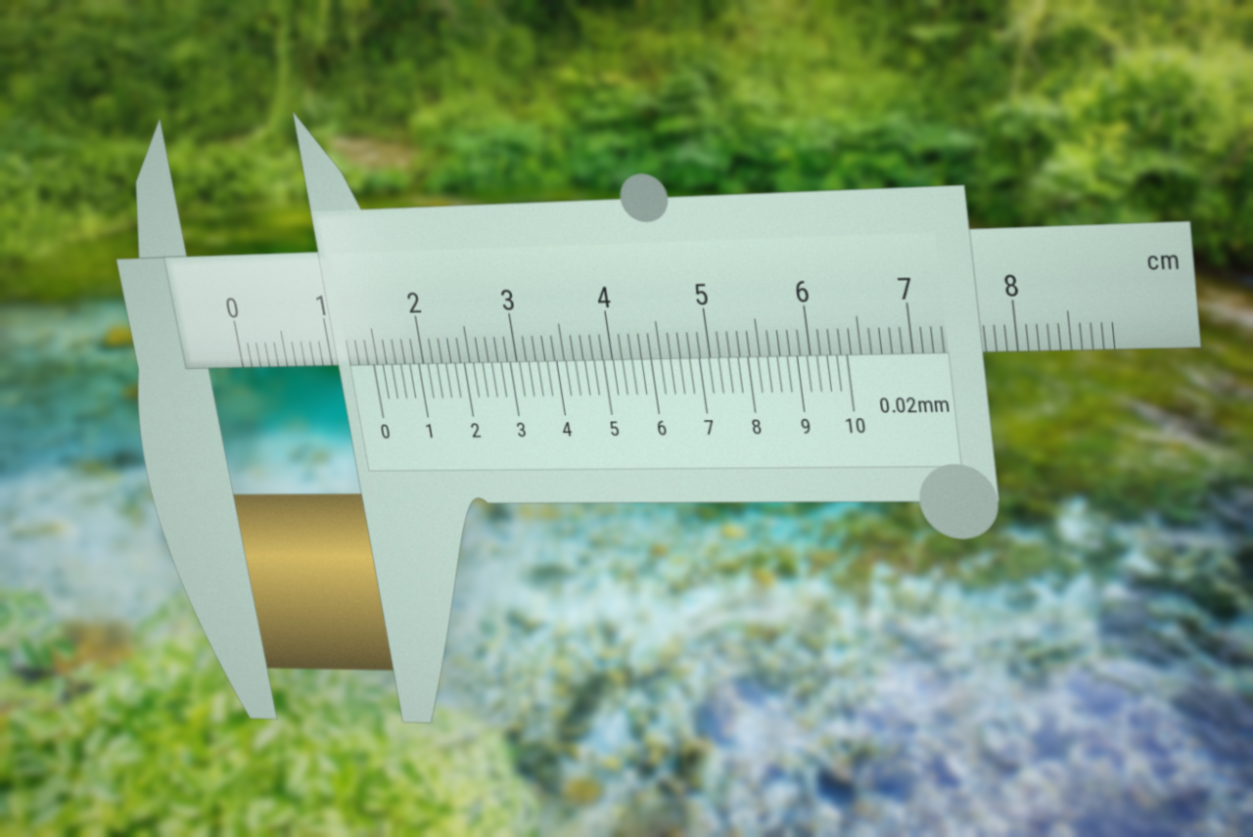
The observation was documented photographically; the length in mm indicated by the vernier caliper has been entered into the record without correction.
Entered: 14.6 mm
